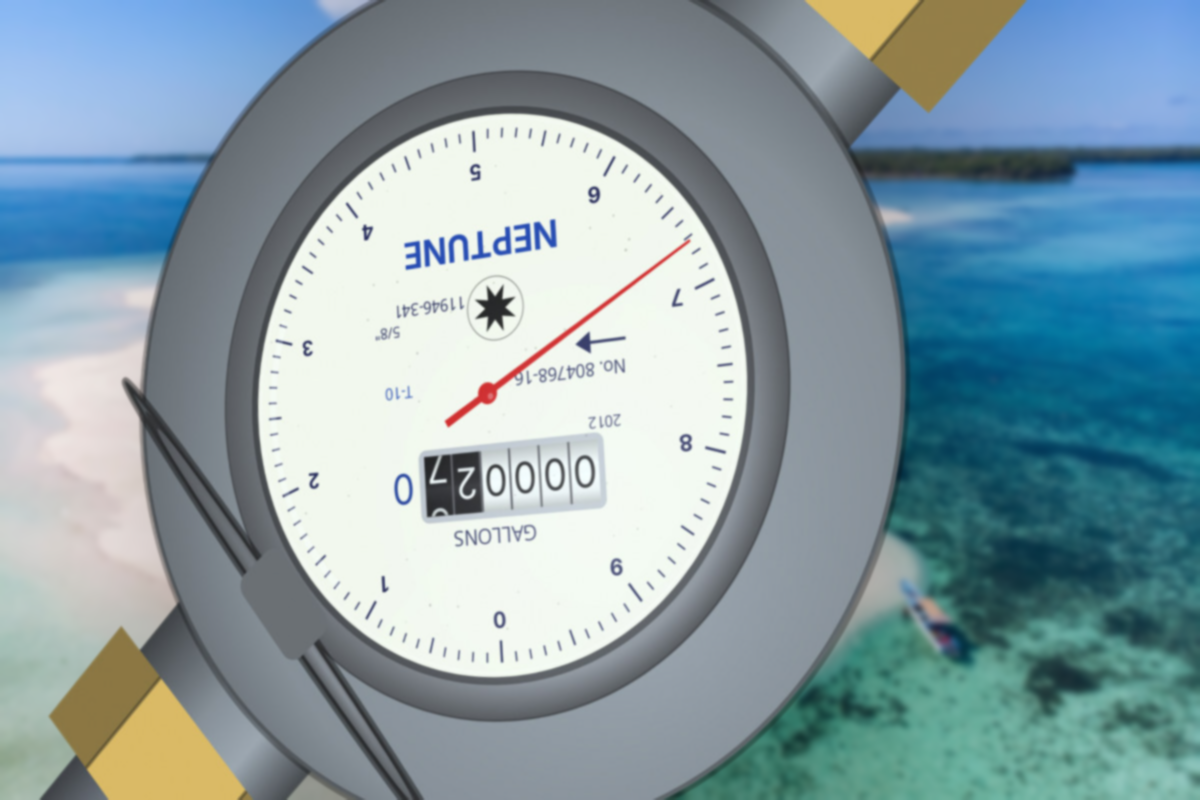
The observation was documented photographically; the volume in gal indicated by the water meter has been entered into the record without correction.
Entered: 266.7 gal
